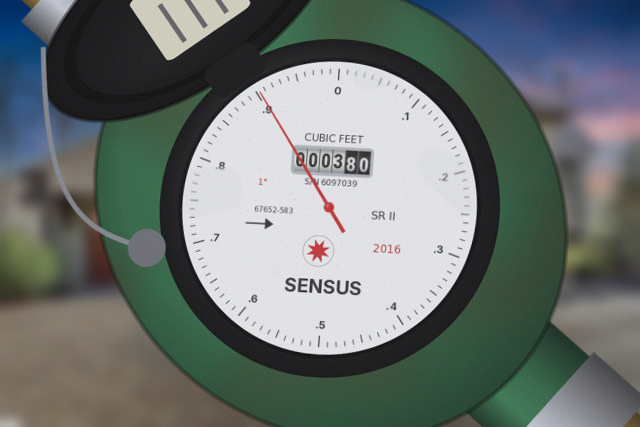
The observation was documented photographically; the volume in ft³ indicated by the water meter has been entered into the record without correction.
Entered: 379.90 ft³
